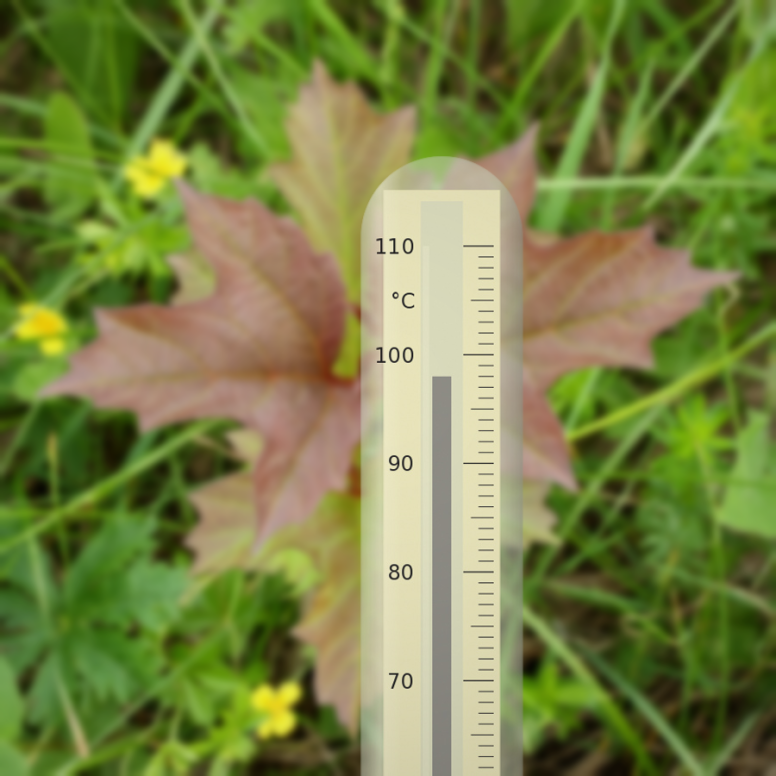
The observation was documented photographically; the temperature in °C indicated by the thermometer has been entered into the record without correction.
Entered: 98 °C
